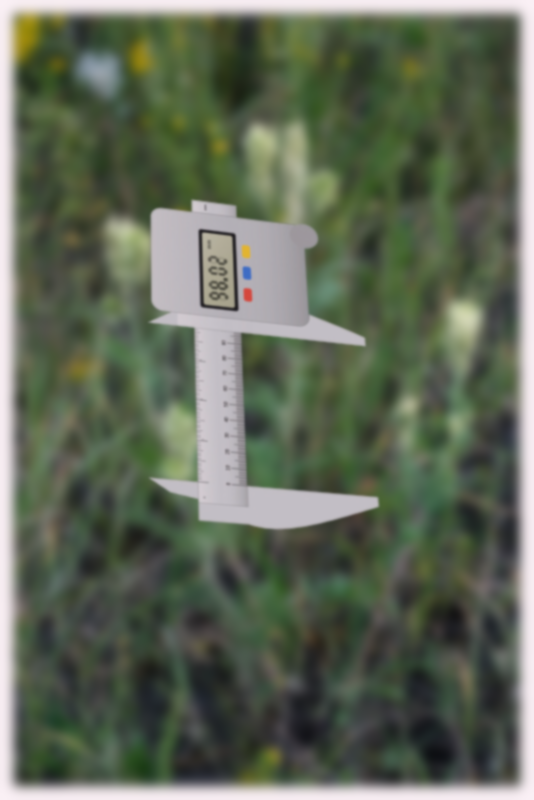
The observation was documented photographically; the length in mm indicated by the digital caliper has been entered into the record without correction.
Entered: 98.02 mm
